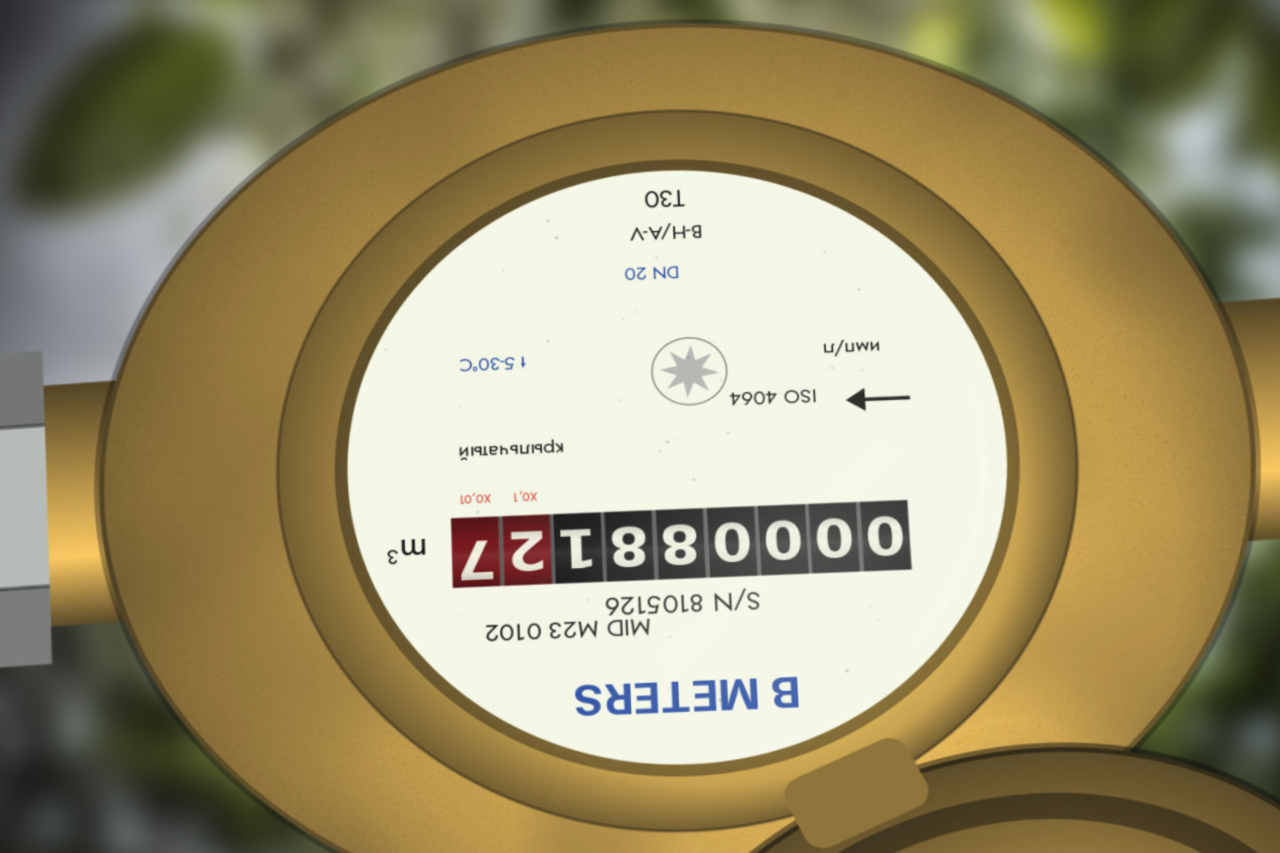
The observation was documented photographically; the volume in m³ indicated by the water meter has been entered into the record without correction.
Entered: 881.27 m³
